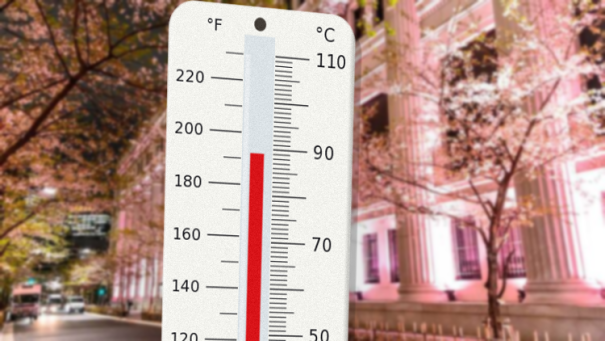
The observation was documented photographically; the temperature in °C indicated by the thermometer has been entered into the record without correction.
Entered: 89 °C
